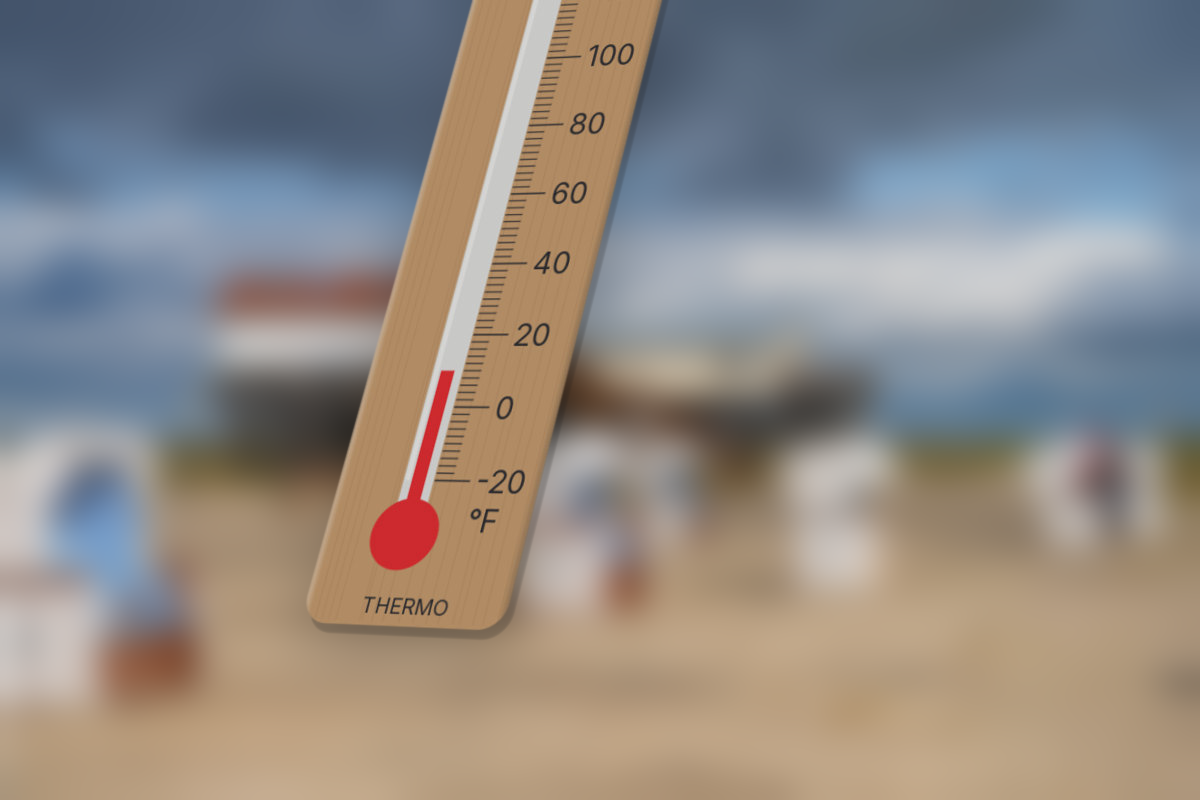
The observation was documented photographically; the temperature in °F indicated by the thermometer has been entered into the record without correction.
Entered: 10 °F
